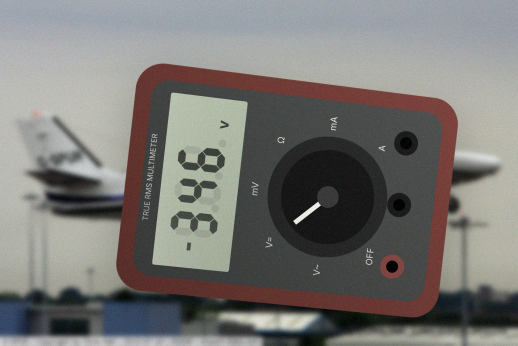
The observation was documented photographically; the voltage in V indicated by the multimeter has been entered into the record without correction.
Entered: -346 V
